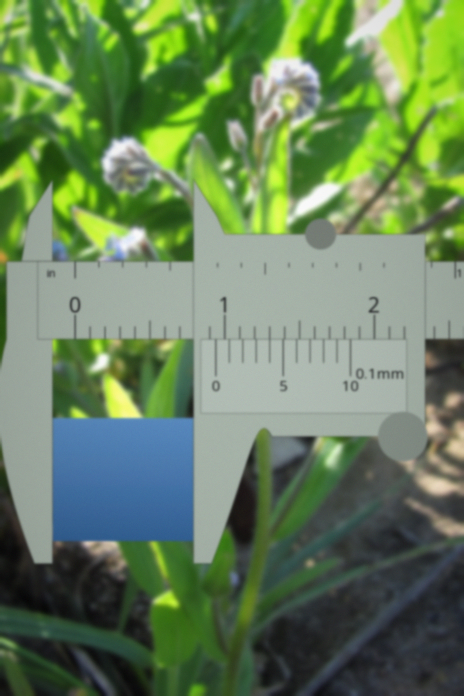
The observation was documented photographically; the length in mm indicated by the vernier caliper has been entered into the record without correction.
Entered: 9.4 mm
